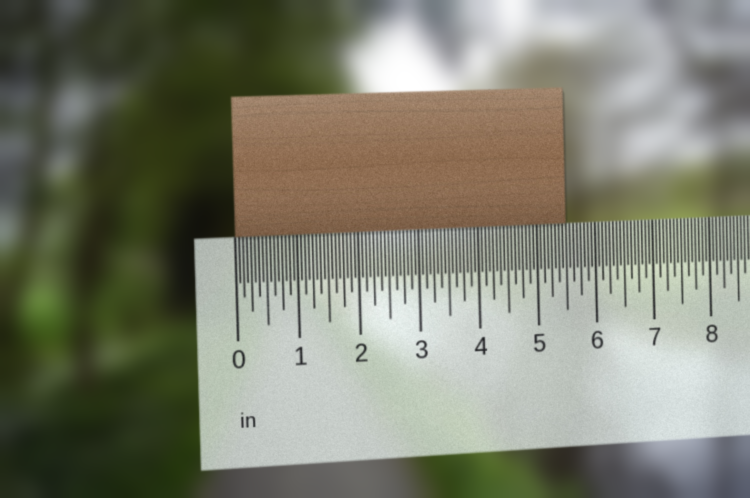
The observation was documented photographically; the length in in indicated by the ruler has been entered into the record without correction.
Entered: 5.5 in
